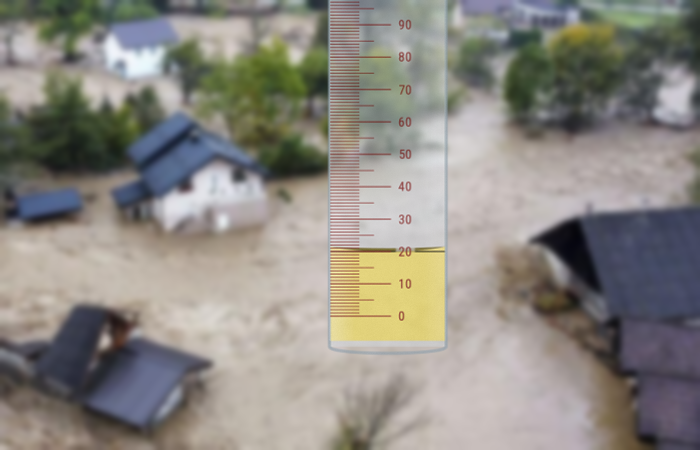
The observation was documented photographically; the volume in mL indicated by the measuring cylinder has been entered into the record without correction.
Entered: 20 mL
